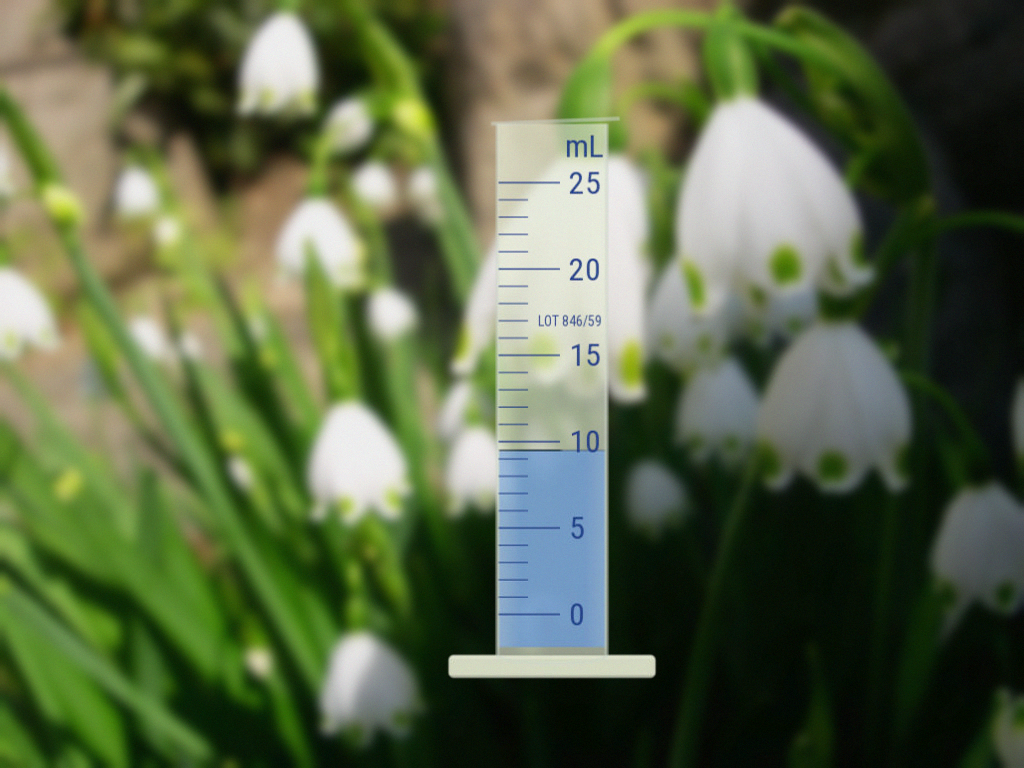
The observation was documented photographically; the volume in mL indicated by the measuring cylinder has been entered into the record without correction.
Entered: 9.5 mL
